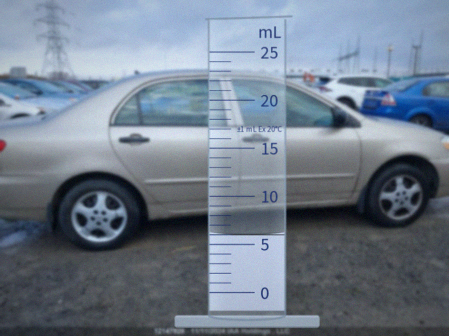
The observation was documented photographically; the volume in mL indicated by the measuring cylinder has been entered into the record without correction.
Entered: 6 mL
